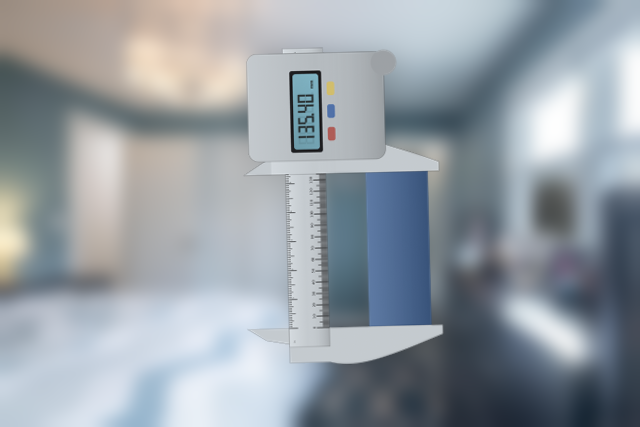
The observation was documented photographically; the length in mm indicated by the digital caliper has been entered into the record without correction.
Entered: 135.40 mm
